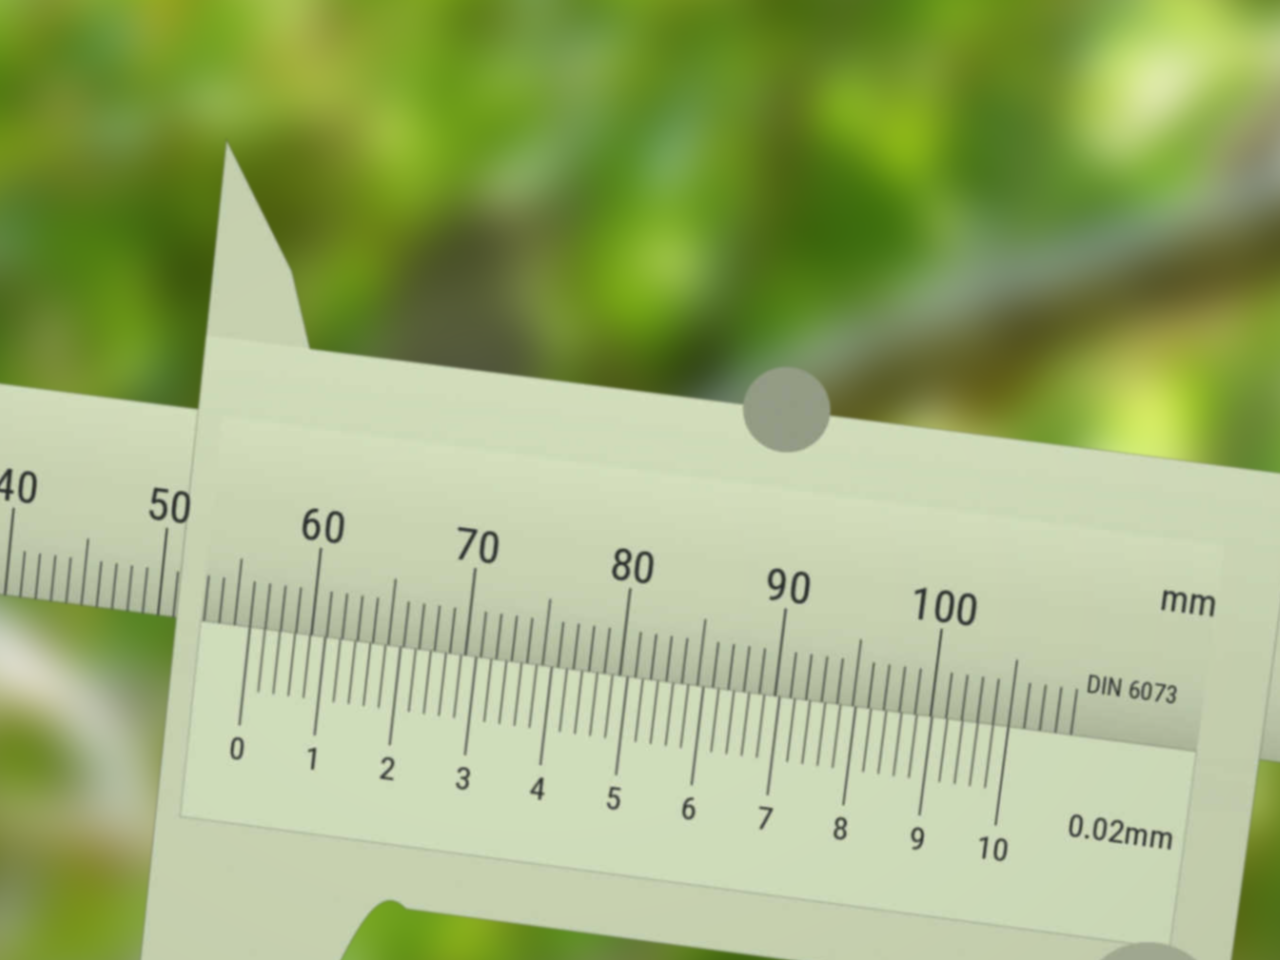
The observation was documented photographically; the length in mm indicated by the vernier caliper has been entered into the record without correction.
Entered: 56.0 mm
